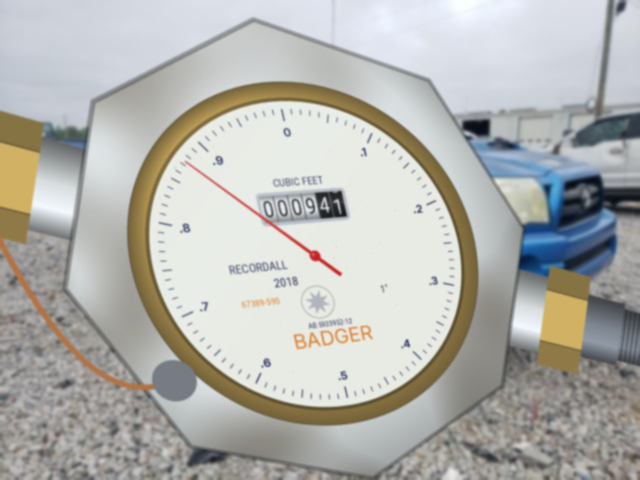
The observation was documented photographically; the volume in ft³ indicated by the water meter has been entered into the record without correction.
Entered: 940.87 ft³
